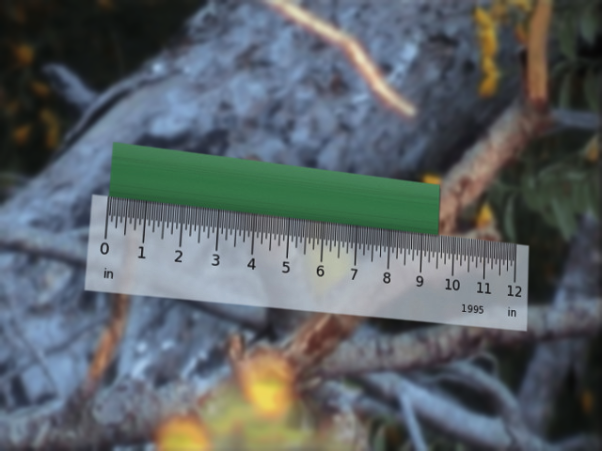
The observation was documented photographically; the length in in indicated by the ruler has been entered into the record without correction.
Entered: 9.5 in
